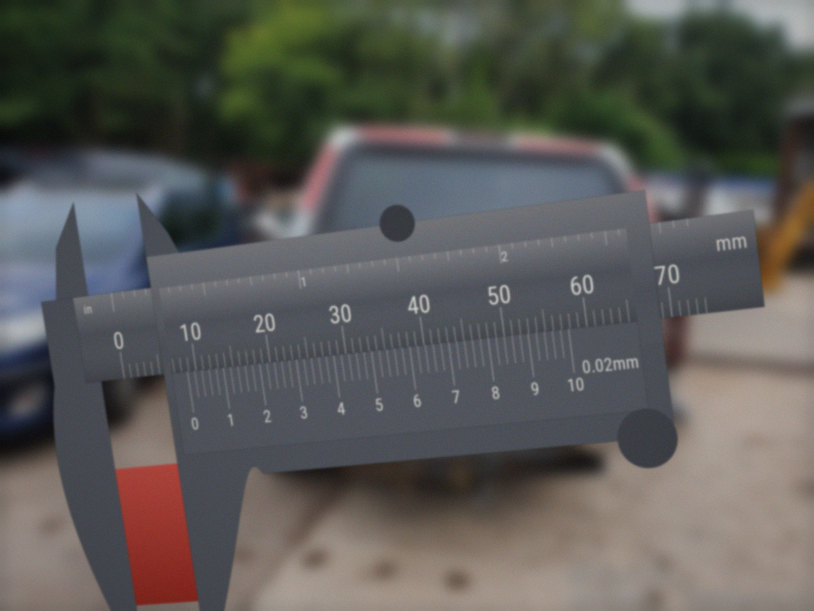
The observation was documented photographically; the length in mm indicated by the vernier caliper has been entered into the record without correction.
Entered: 8.8 mm
